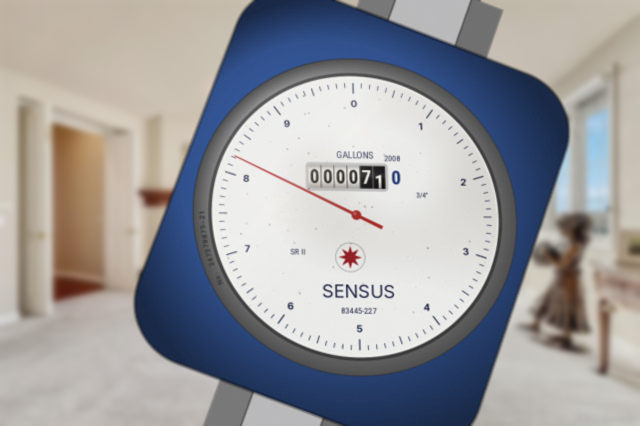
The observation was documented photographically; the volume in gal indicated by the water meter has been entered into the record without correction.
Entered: 708.2 gal
